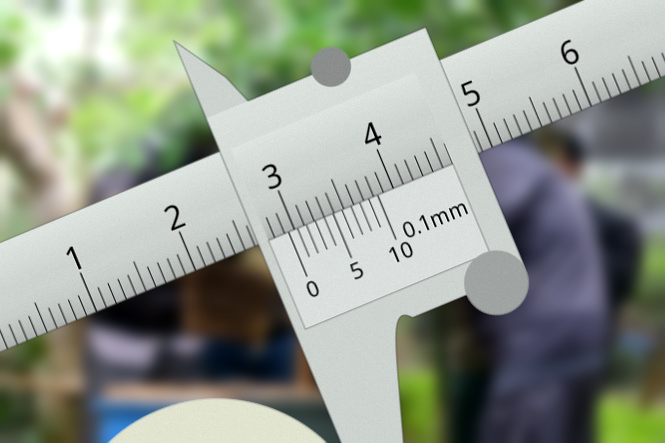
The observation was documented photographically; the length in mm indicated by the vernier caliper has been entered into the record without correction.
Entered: 29.4 mm
